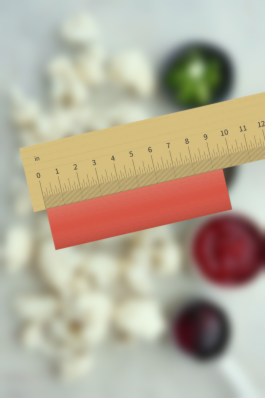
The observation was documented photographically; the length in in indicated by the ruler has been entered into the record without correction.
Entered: 9.5 in
